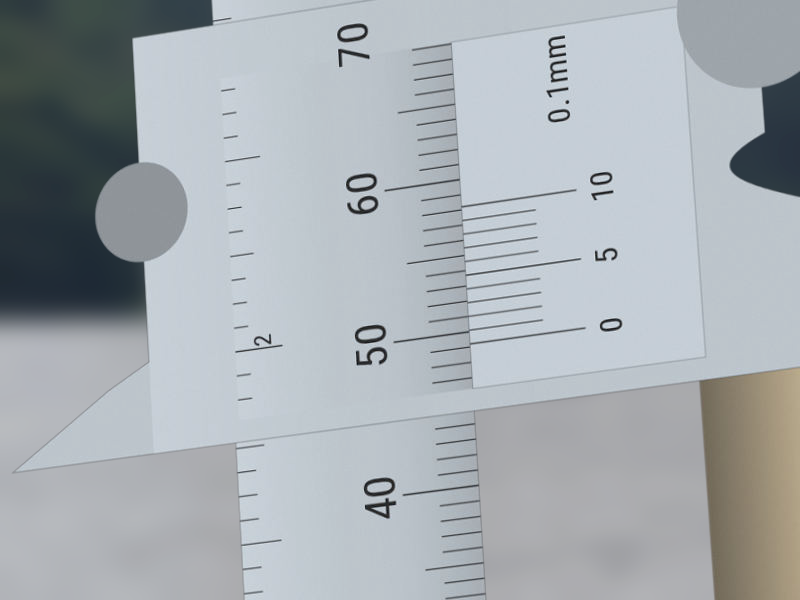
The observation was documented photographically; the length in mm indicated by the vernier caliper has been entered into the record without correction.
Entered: 49.2 mm
